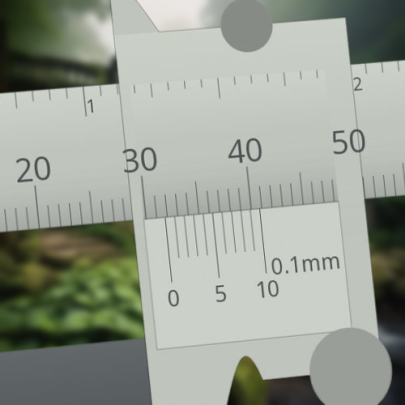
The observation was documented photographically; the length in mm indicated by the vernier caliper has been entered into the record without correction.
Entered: 31.8 mm
